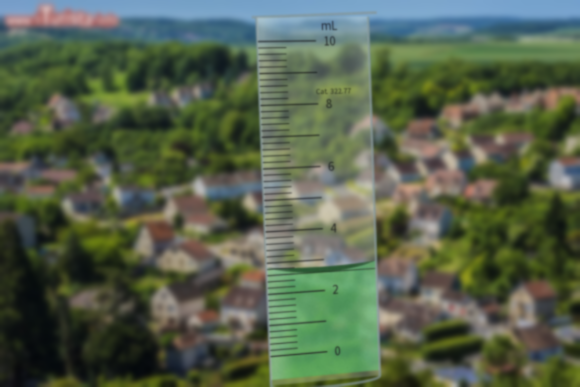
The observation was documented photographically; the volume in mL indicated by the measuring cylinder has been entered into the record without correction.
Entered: 2.6 mL
